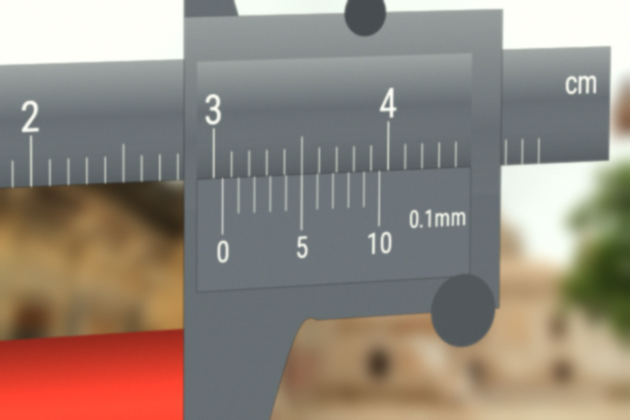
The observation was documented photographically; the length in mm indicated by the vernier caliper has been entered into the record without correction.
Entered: 30.5 mm
